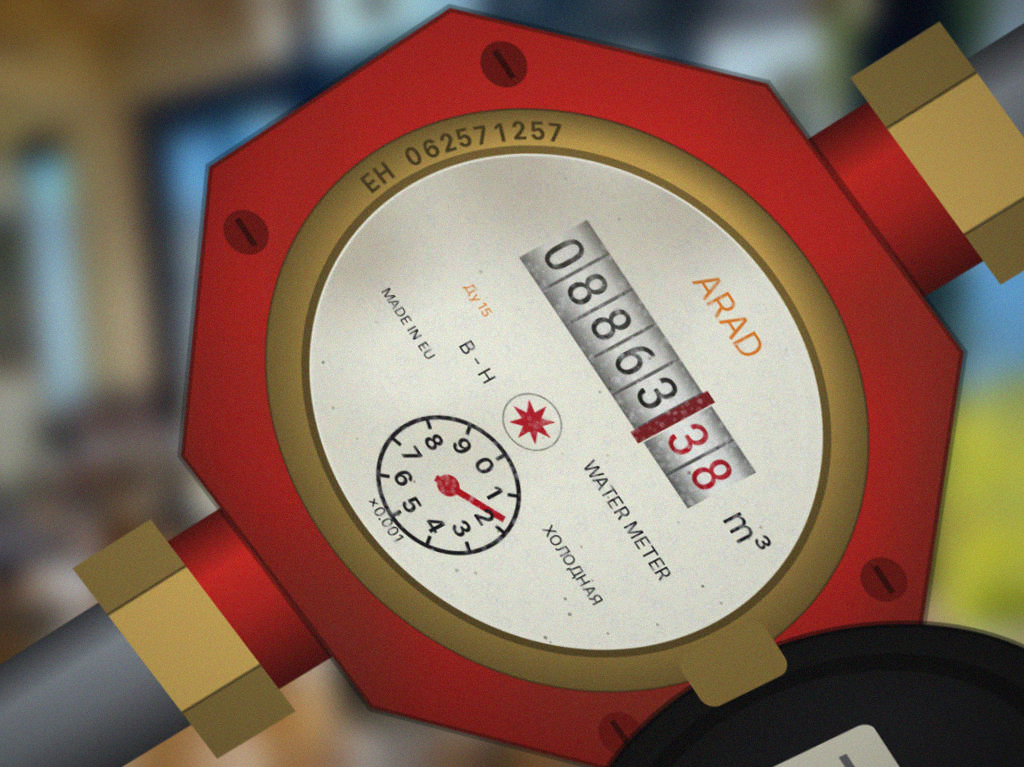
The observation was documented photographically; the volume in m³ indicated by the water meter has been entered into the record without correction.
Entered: 8863.381 m³
